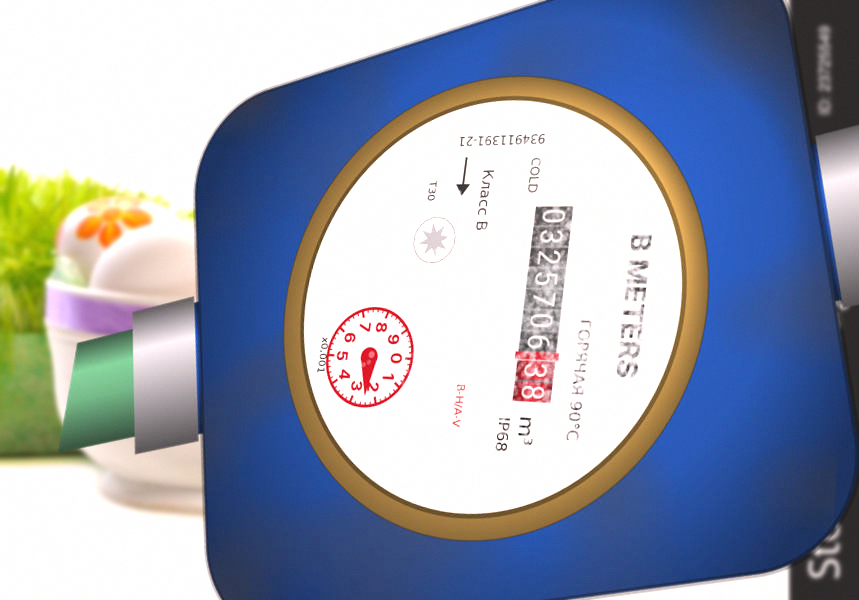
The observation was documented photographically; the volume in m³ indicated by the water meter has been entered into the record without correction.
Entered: 325706.382 m³
